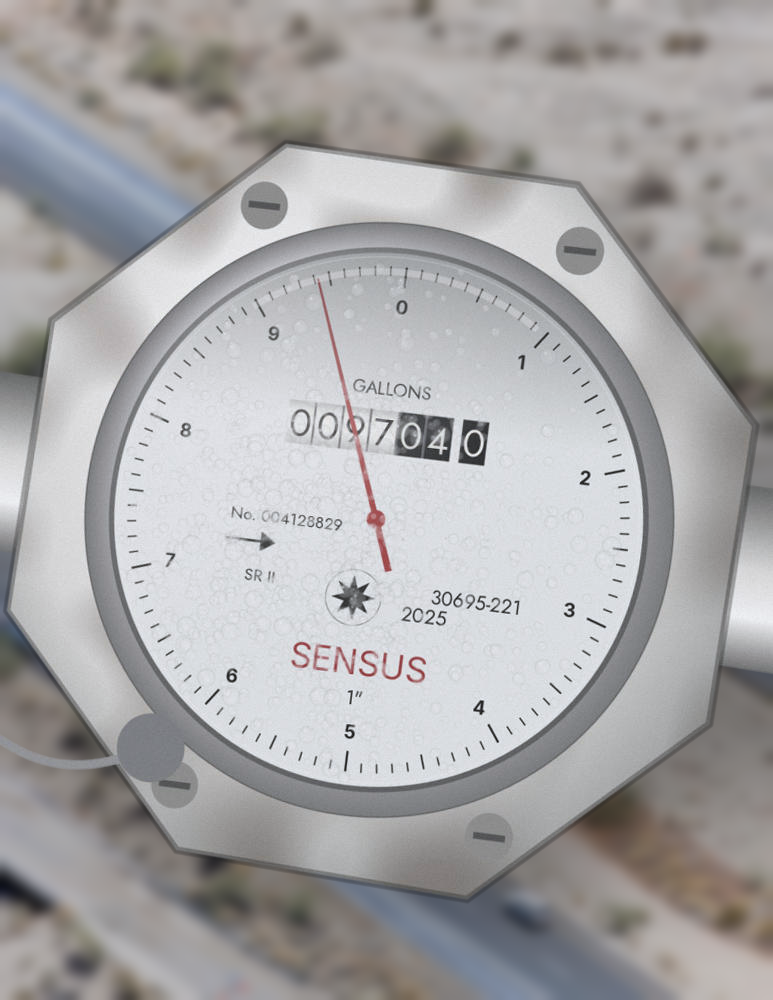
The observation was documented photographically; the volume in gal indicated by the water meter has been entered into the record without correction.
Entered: 97039.4 gal
